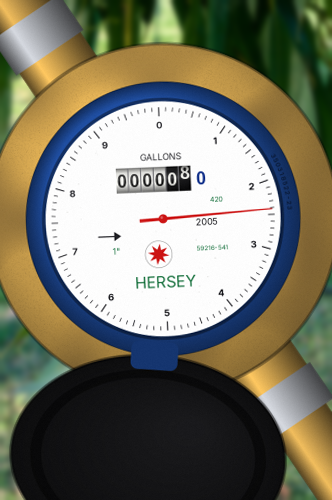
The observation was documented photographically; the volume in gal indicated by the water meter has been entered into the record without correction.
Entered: 82.4 gal
